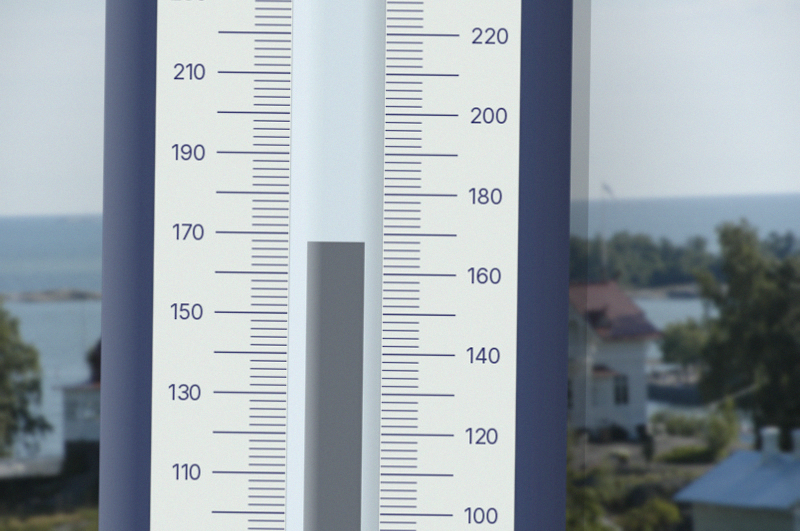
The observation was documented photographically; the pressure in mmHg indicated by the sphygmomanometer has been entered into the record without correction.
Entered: 168 mmHg
